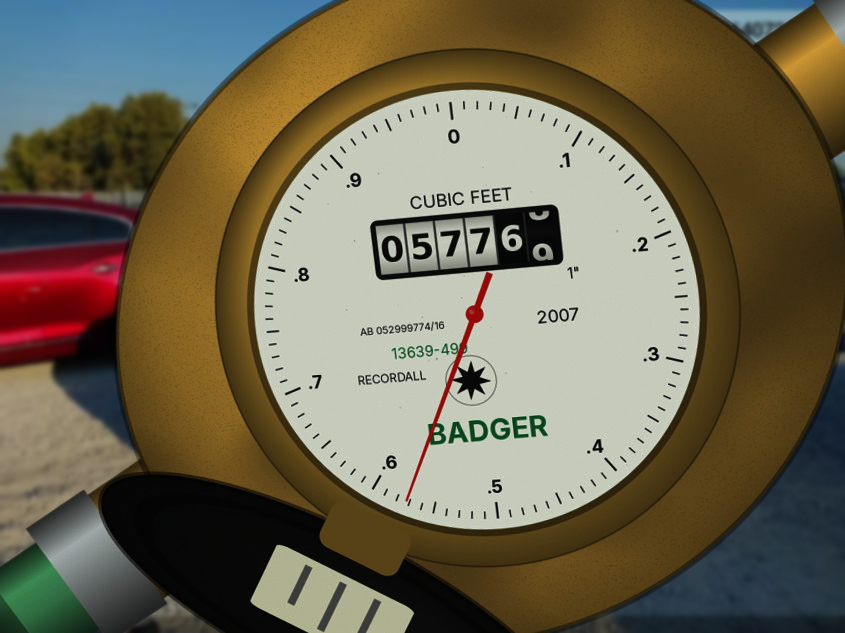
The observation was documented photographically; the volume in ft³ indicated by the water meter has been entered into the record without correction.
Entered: 57768.57 ft³
